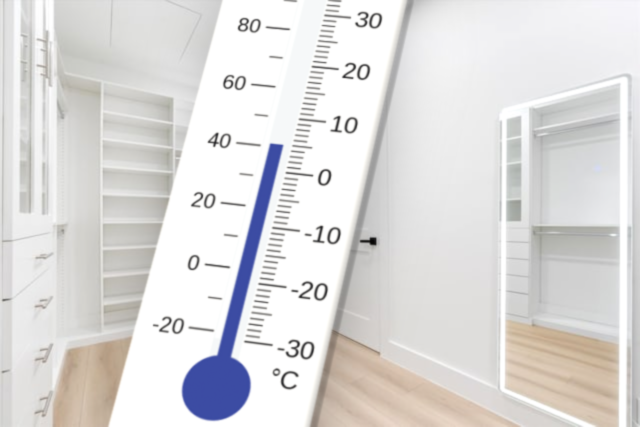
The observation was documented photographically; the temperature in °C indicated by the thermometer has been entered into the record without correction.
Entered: 5 °C
